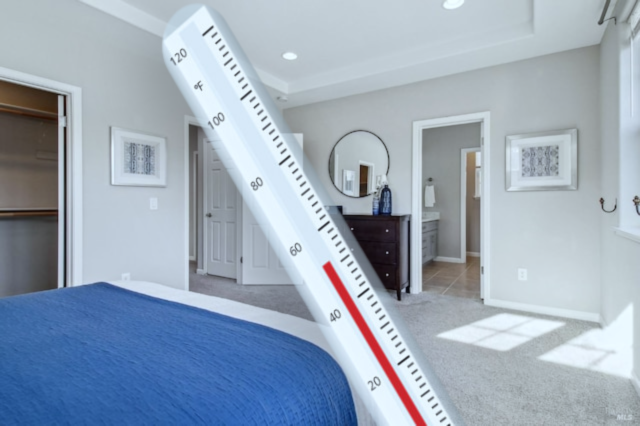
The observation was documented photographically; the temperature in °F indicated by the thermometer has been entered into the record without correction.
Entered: 52 °F
